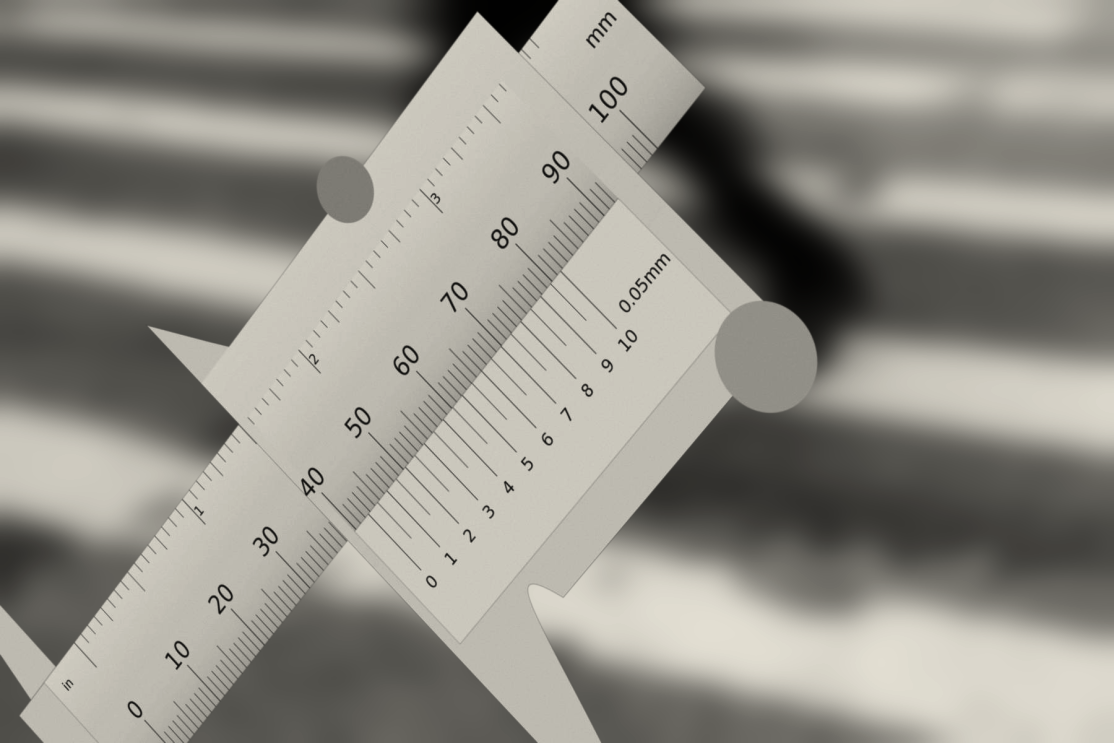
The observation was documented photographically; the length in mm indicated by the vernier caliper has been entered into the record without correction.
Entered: 42.6 mm
